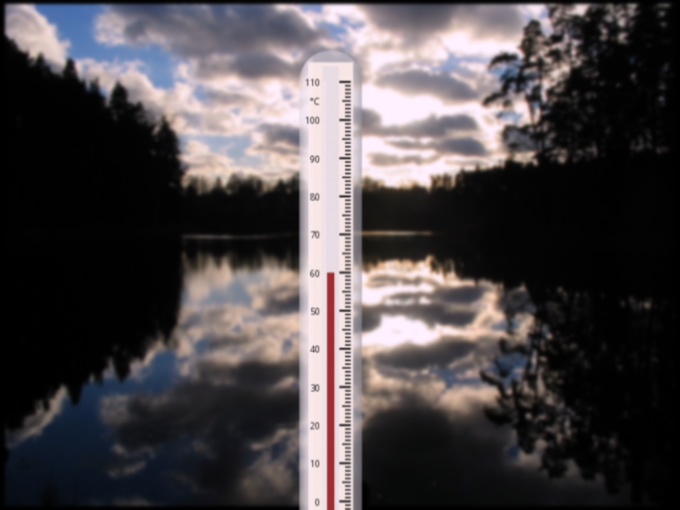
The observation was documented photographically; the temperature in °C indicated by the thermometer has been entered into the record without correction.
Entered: 60 °C
